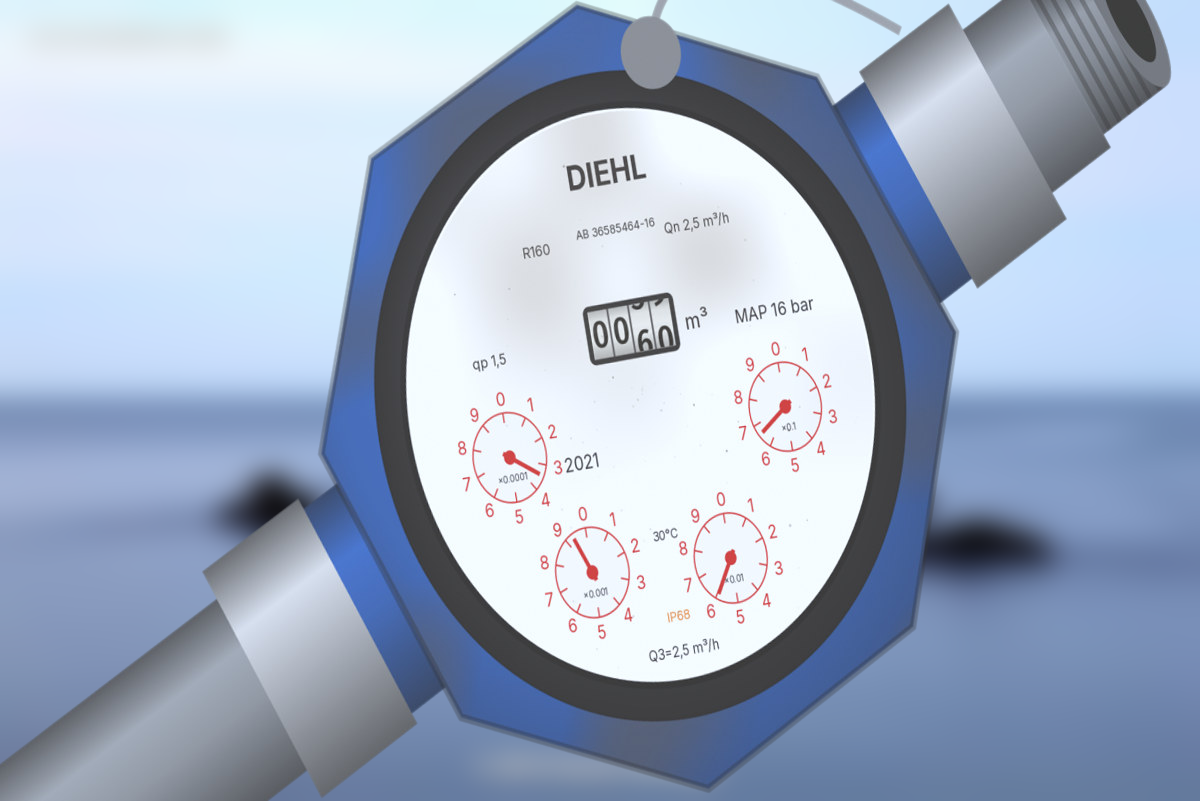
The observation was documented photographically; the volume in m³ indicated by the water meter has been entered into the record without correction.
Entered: 59.6593 m³
